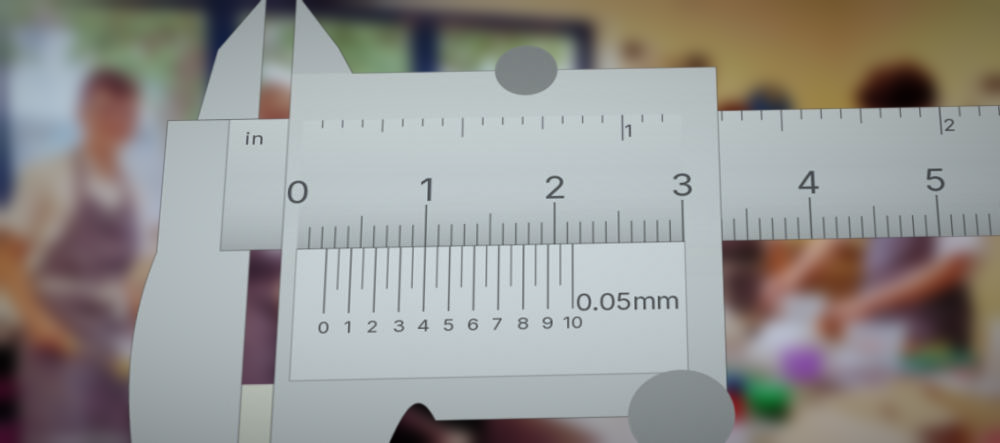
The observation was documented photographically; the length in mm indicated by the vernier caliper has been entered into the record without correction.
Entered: 2.4 mm
